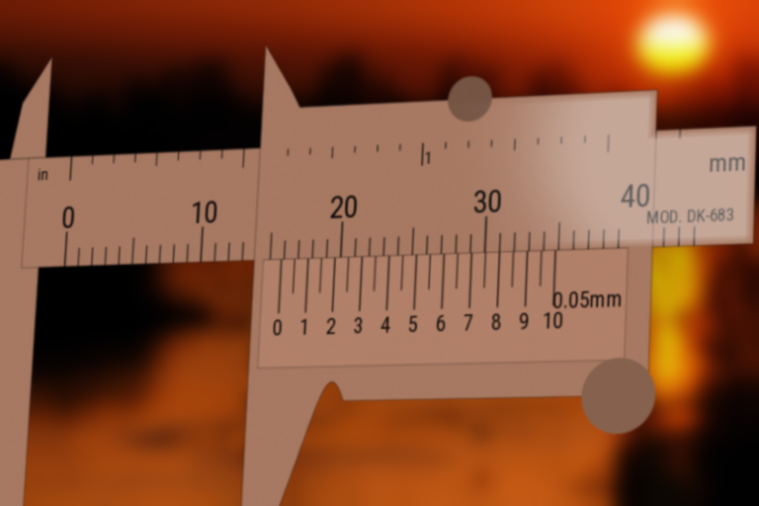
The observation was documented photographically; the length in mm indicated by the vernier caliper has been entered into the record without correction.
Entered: 15.8 mm
